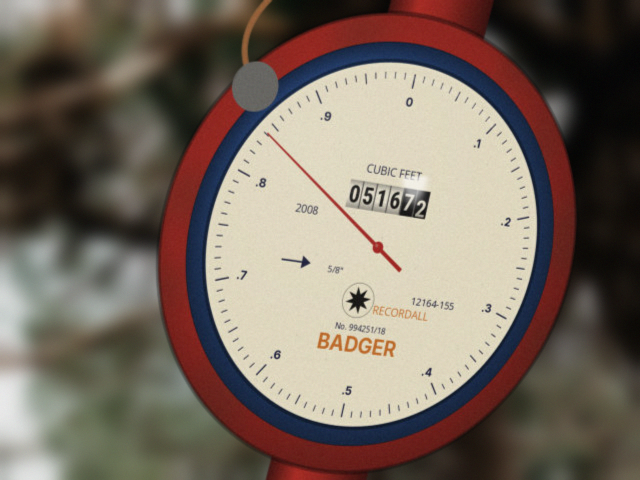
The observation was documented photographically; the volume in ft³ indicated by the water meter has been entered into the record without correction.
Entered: 51671.84 ft³
